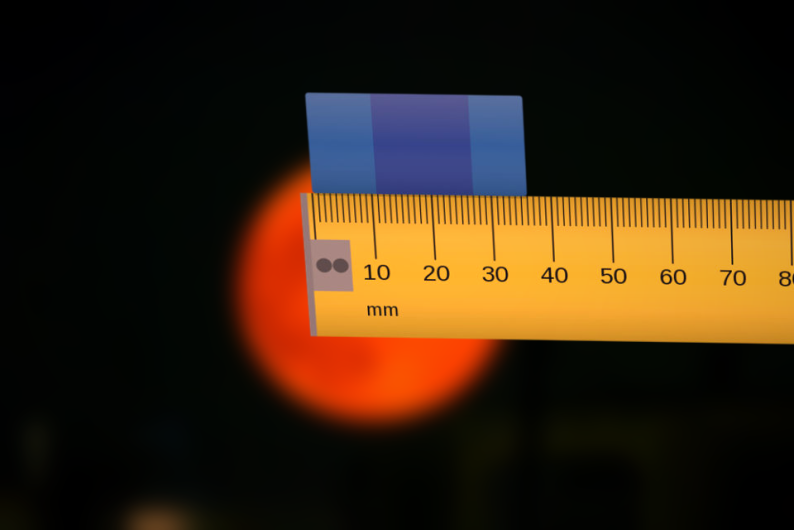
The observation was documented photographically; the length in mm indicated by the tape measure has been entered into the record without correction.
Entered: 36 mm
